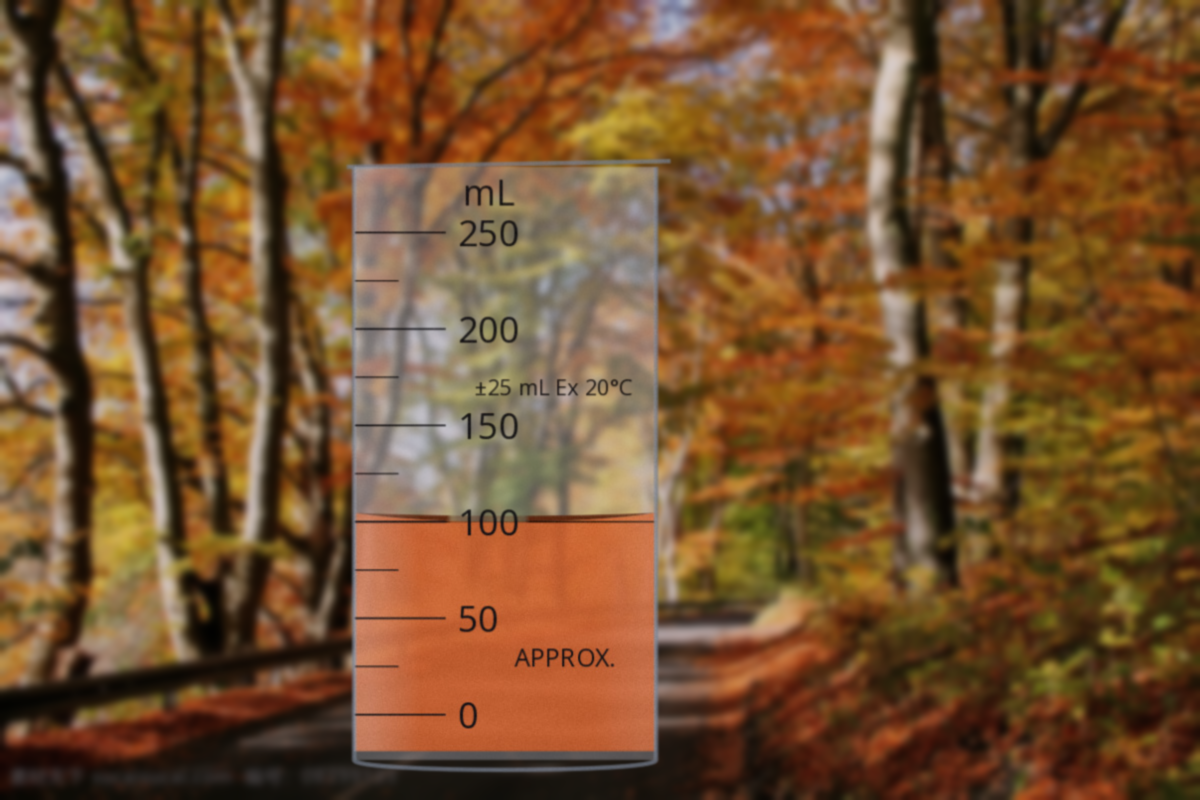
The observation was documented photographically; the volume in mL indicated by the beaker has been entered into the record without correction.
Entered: 100 mL
